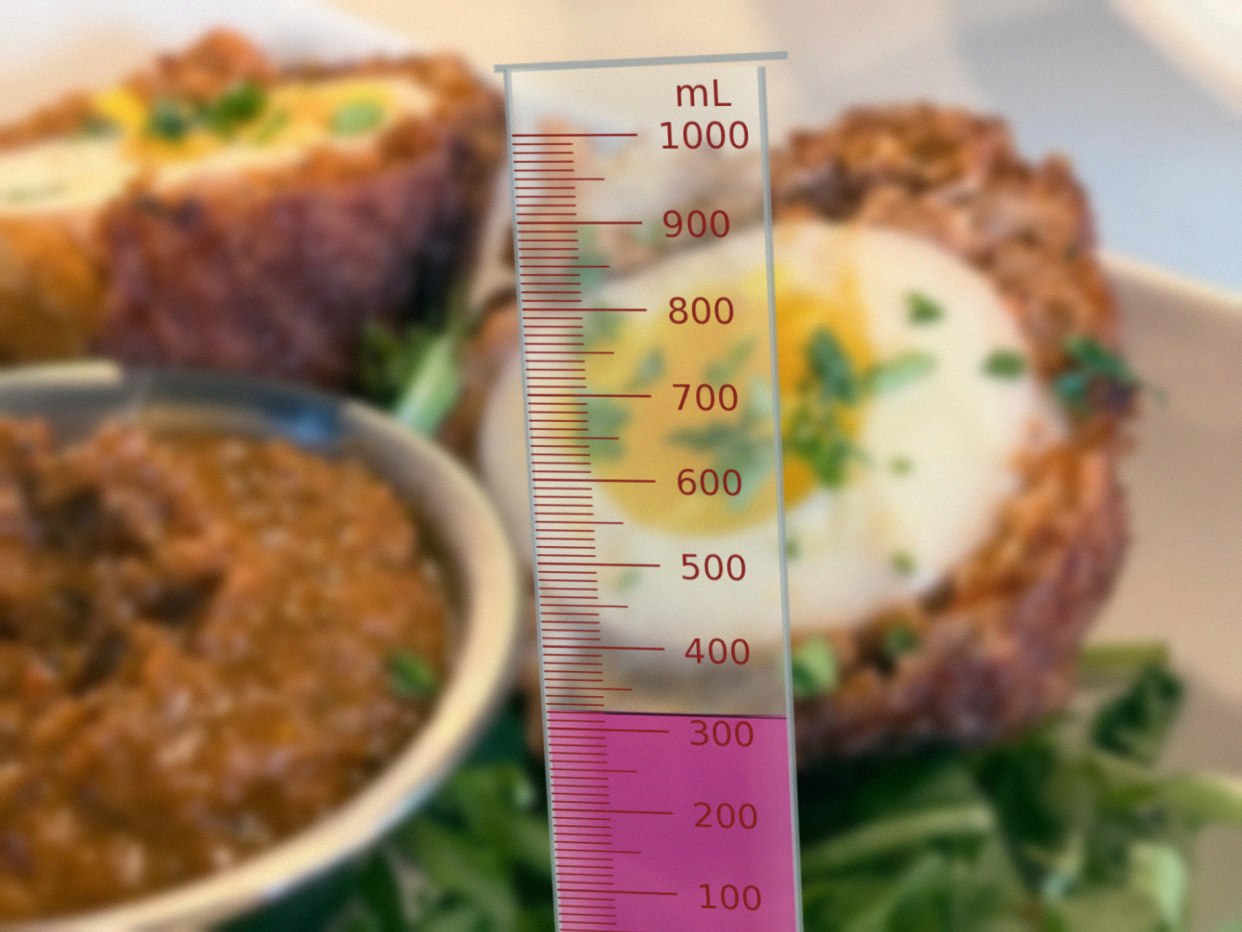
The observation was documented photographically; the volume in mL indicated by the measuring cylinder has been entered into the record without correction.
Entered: 320 mL
